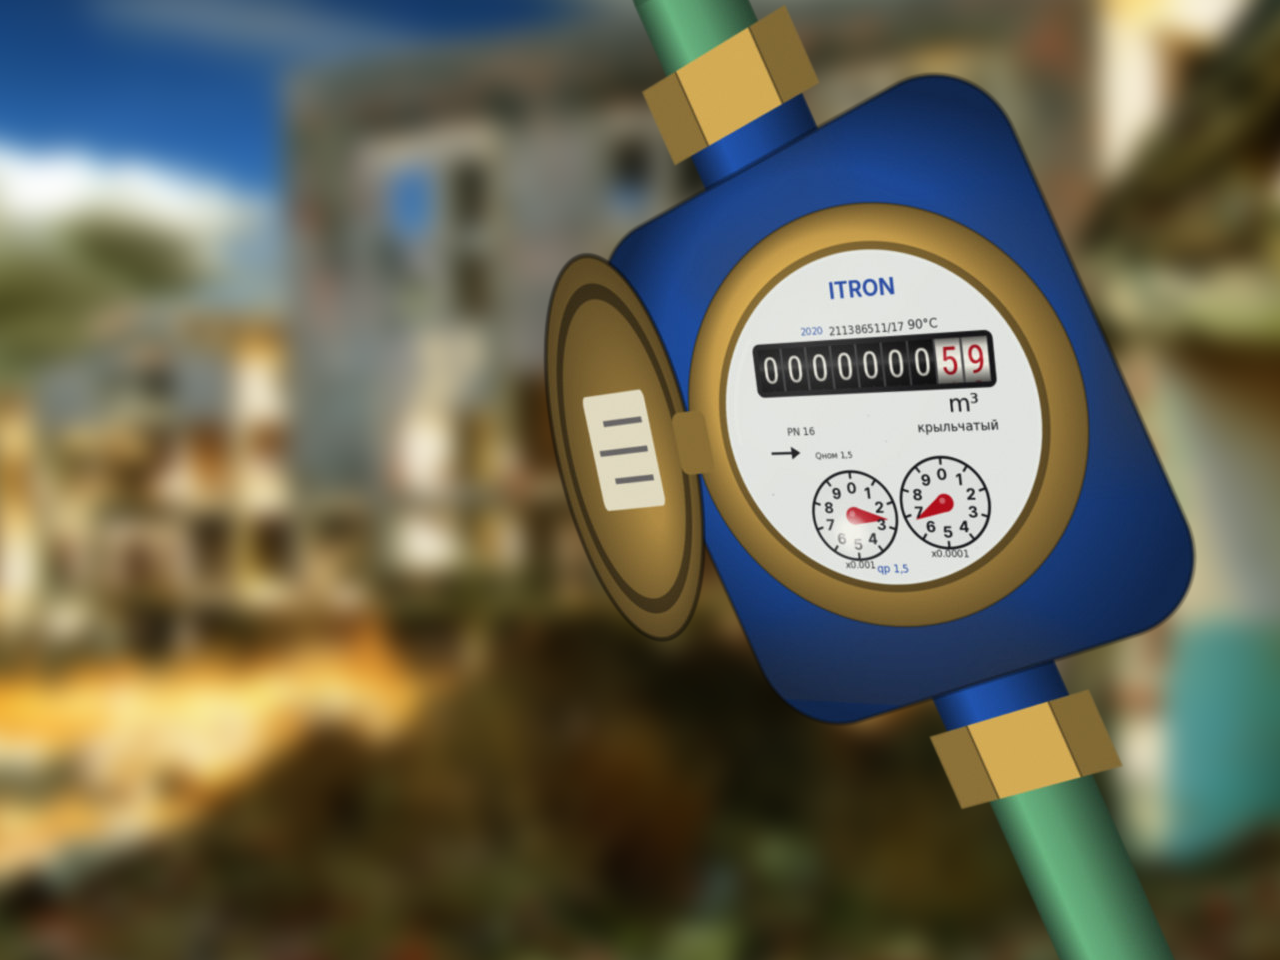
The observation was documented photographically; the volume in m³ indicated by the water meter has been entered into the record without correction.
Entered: 0.5926 m³
